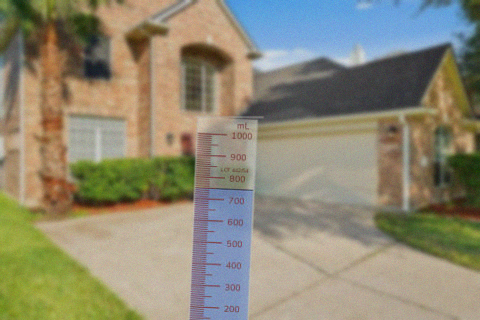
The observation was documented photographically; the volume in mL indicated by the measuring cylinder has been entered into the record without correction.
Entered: 750 mL
